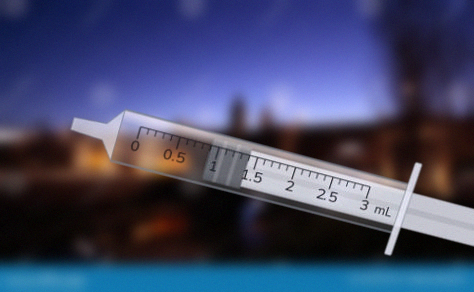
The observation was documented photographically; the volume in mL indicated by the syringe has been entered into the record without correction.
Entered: 0.9 mL
